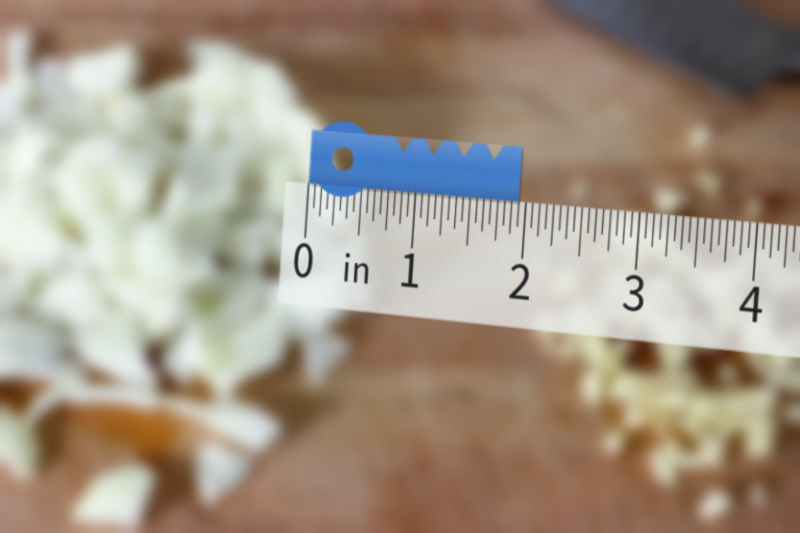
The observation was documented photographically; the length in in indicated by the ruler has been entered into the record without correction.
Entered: 1.9375 in
